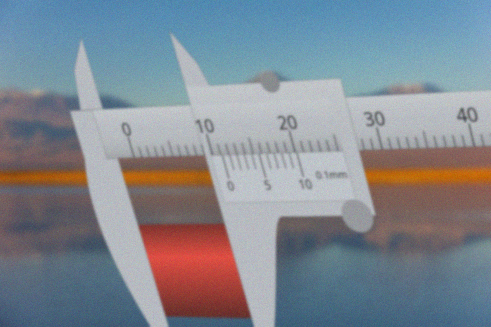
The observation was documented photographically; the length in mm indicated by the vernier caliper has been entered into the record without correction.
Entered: 11.2 mm
